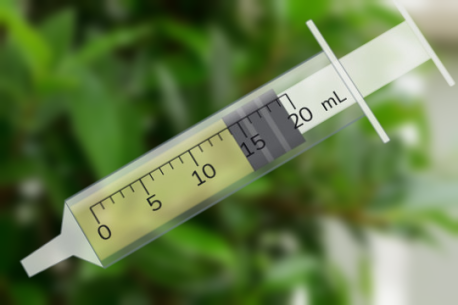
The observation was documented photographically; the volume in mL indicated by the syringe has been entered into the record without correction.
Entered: 14 mL
